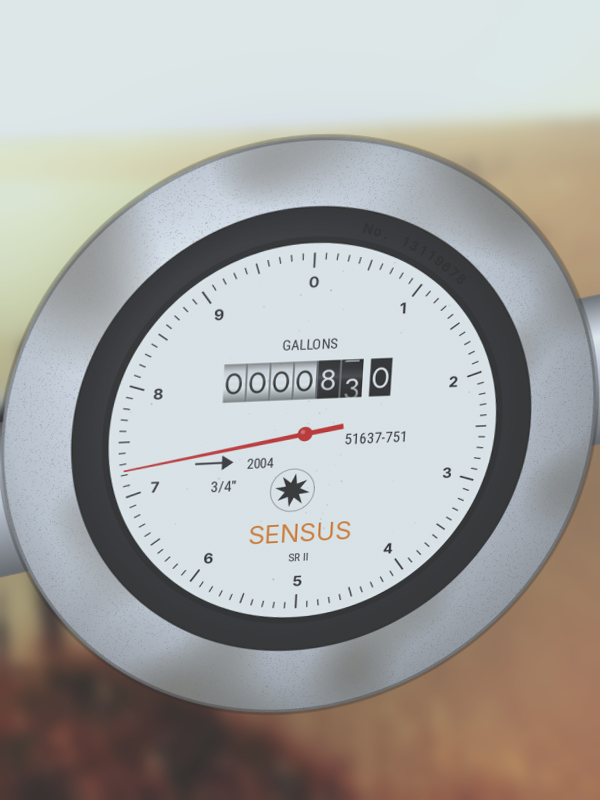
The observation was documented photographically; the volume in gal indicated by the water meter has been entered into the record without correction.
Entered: 827.2 gal
